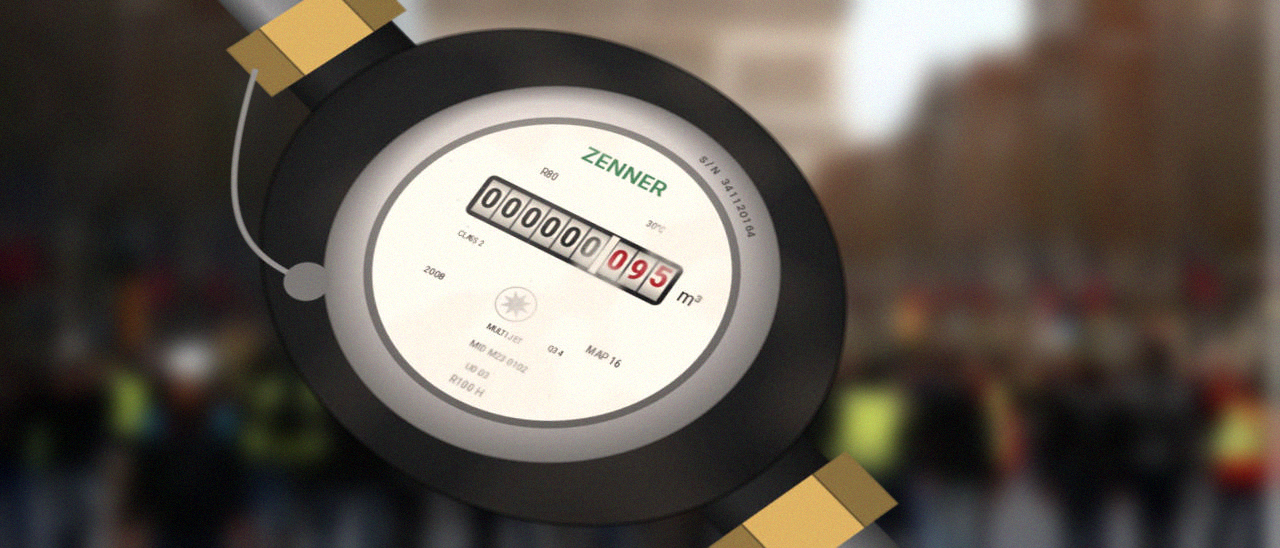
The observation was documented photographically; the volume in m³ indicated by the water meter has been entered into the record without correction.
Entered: 0.095 m³
